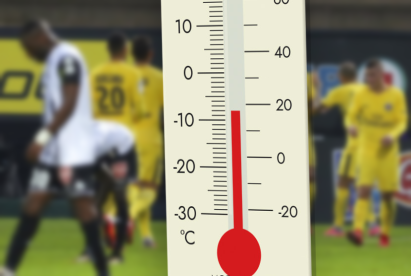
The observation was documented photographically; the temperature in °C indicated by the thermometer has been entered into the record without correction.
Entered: -8 °C
